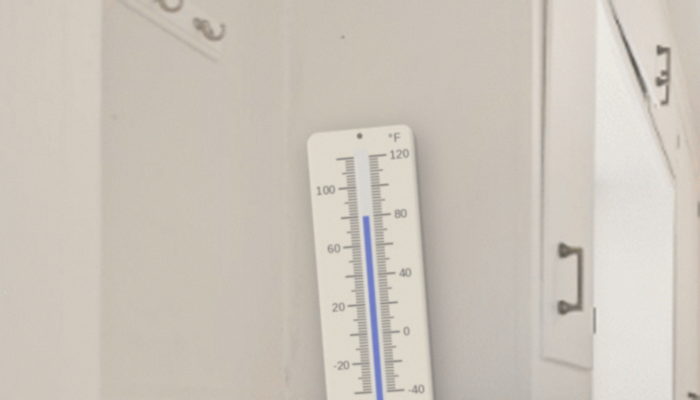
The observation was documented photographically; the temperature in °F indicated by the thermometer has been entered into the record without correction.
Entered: 80 °F
